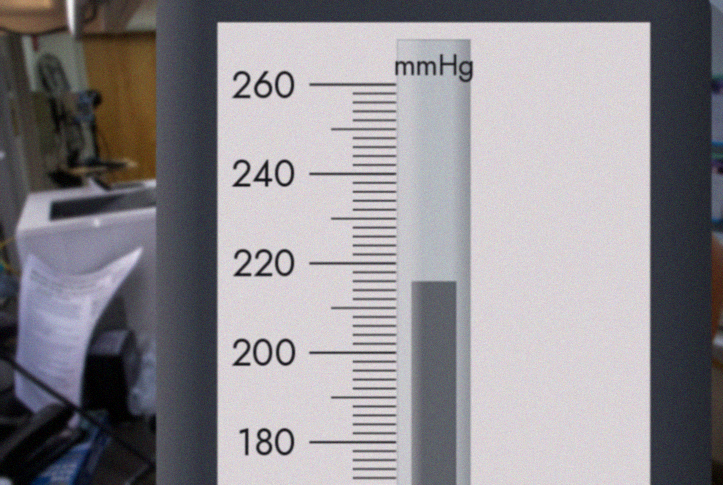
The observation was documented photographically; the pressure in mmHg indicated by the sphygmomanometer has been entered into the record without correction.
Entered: 216 mmHg
